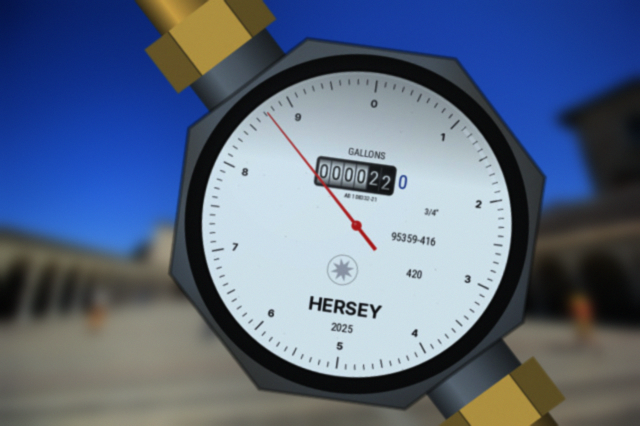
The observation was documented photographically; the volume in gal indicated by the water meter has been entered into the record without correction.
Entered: 218.7 gal
